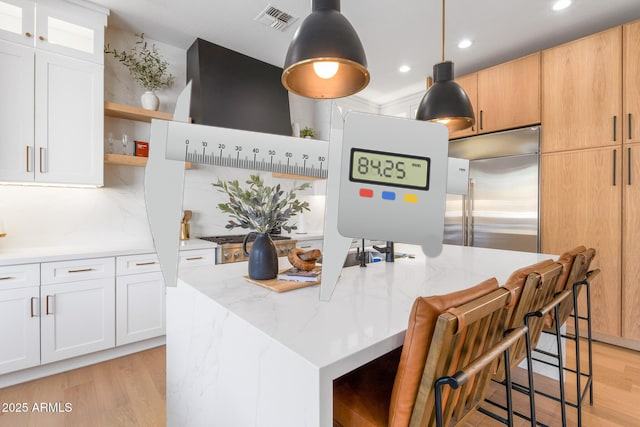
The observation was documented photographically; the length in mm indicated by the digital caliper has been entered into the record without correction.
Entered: 84.25 mm
